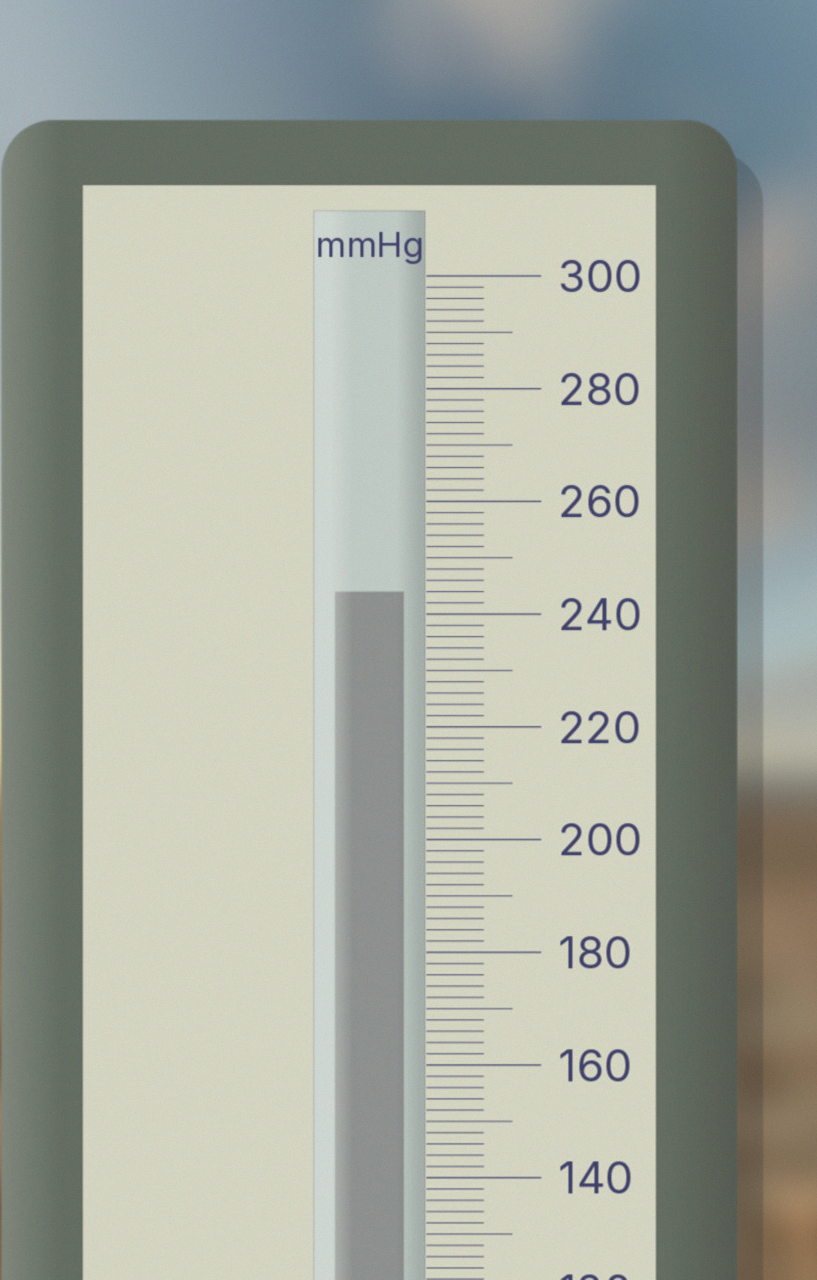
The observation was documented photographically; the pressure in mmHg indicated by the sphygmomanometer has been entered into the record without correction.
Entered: 244 mmHg
